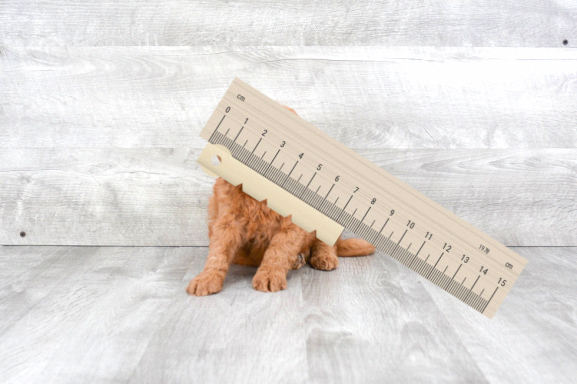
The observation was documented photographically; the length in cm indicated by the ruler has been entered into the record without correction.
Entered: 7.5 cm
